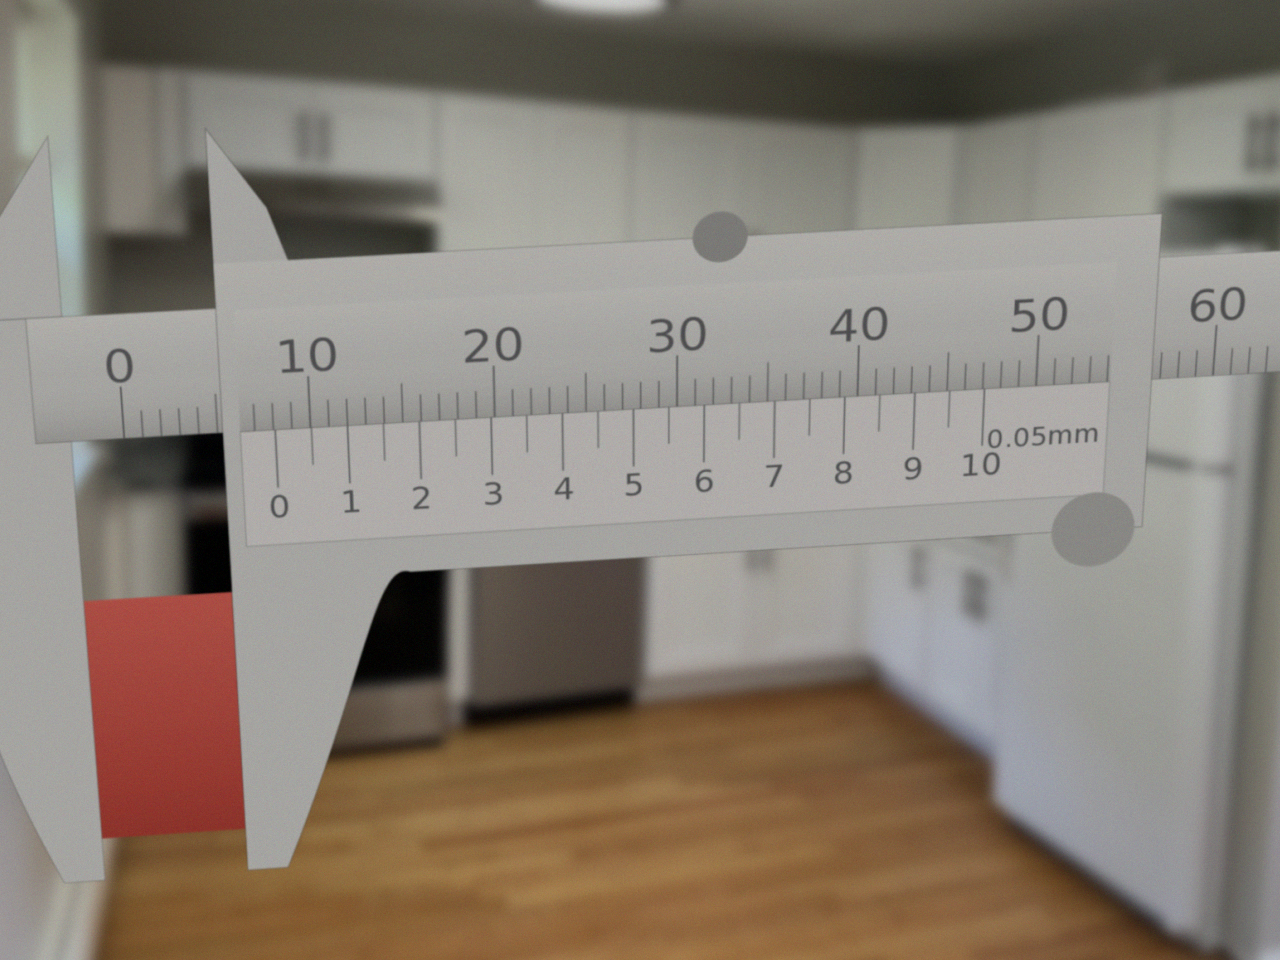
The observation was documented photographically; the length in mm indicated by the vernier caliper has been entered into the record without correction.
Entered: 8.1 mm
